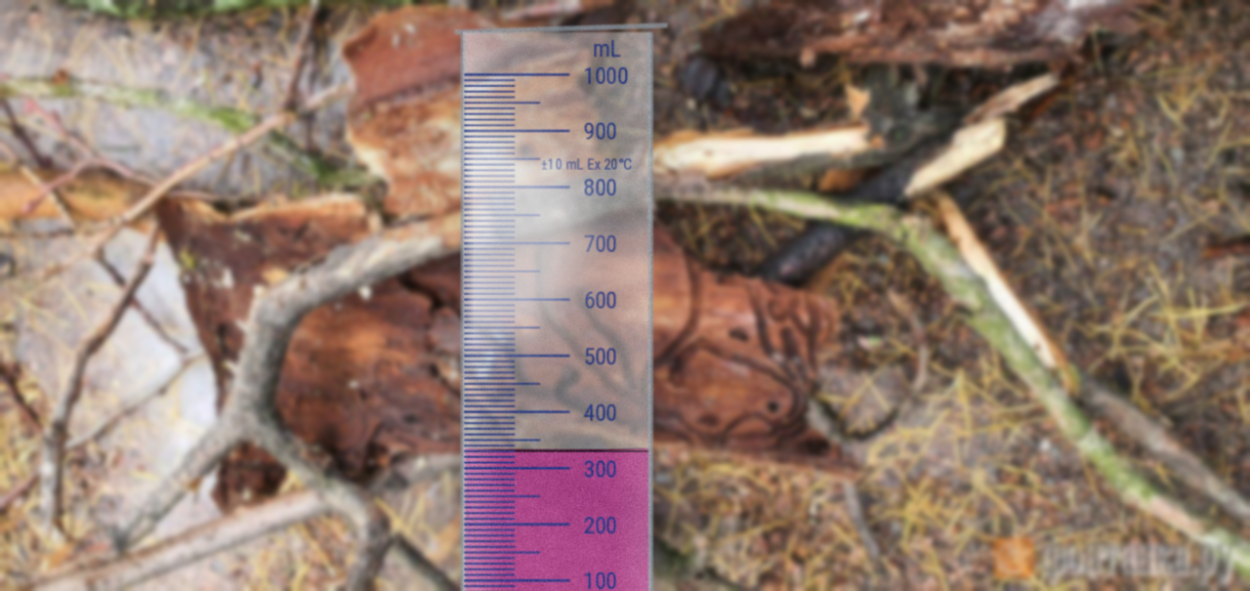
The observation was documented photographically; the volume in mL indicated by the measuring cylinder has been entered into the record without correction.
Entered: 330 mL
